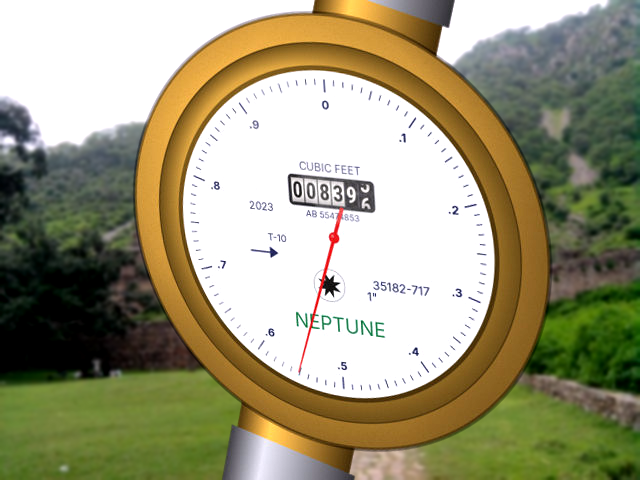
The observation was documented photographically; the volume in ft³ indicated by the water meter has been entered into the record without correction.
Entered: 8395.55 ft³
